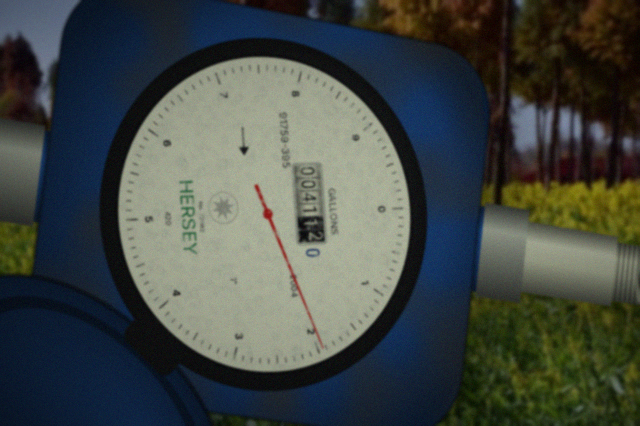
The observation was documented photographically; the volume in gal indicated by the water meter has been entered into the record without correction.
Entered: 41121.9 gal
